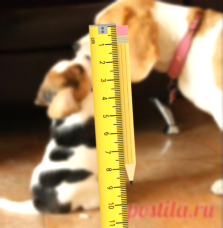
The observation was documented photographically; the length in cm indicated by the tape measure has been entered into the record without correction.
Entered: 9 cm
